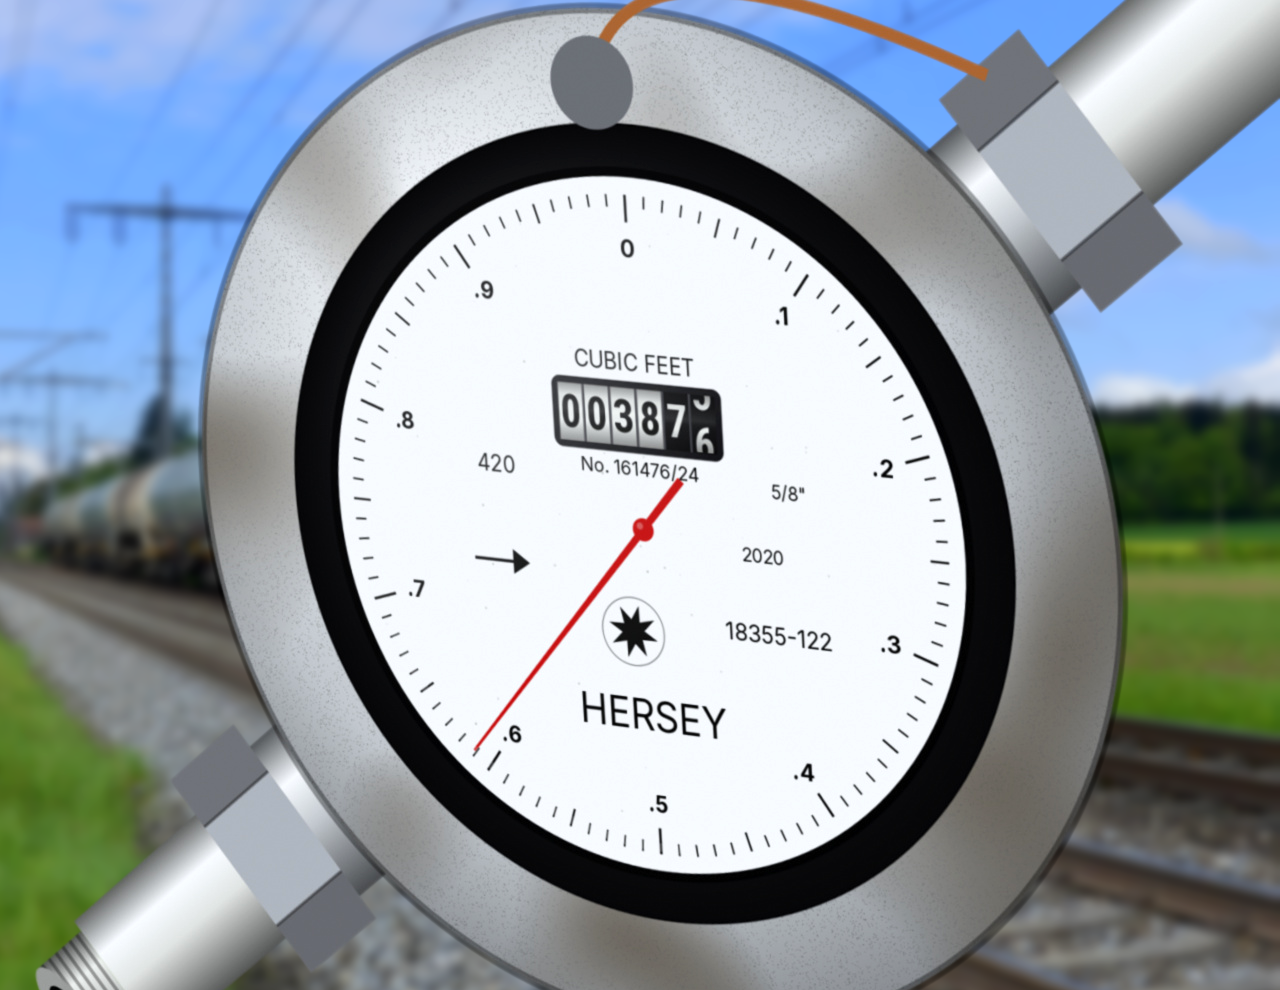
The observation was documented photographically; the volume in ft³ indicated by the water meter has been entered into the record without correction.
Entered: 3875.61 ft³
